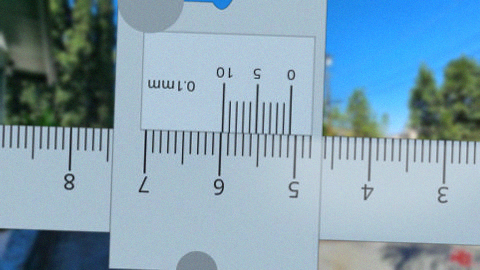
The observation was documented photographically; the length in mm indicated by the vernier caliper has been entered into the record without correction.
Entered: 50.8 mm
